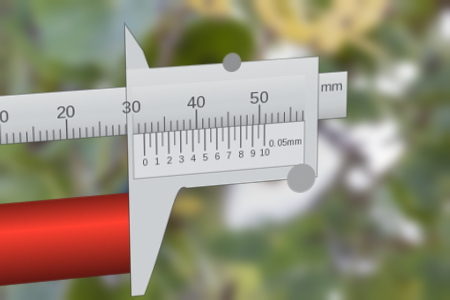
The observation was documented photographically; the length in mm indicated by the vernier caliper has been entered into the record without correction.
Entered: 31.8 mm
